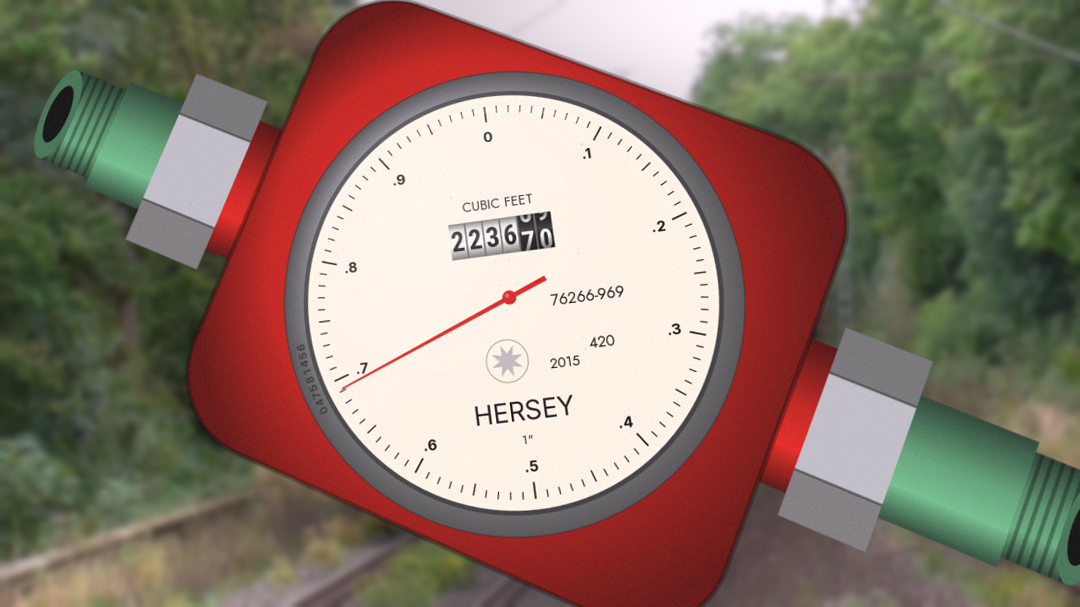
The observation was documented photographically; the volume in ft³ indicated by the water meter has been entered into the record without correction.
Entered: 223669.69 ft³
